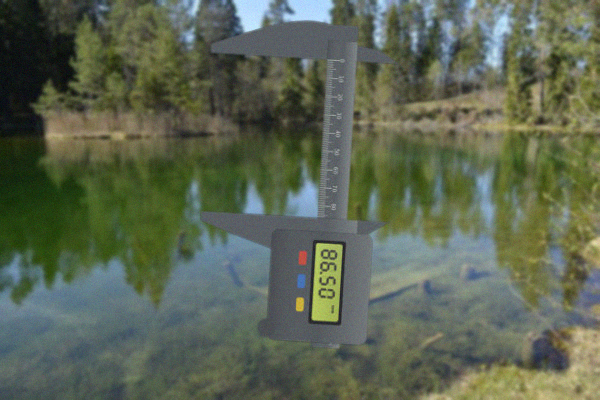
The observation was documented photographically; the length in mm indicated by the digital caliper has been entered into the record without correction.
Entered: 86.50 mm
